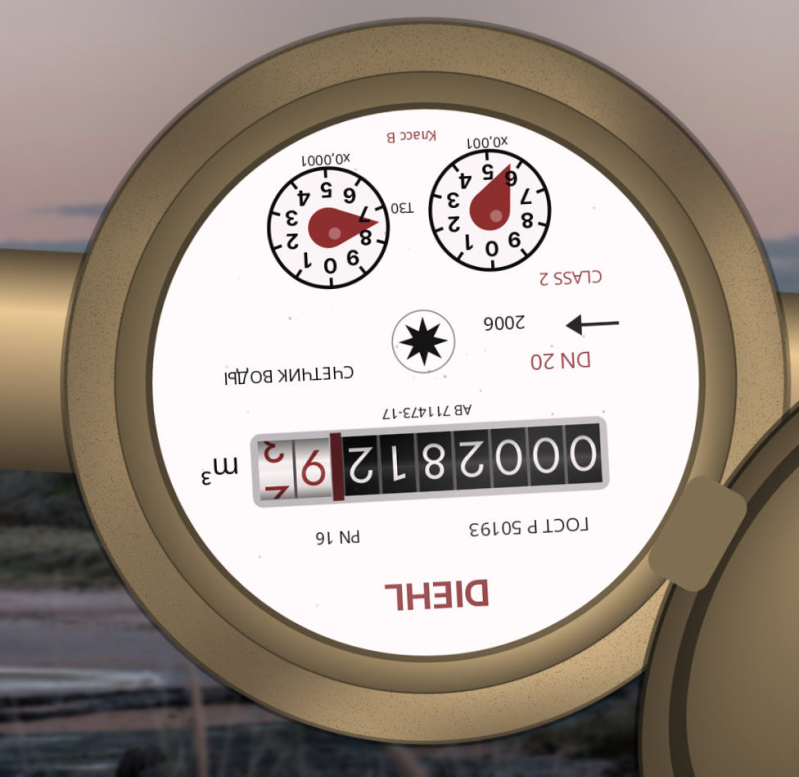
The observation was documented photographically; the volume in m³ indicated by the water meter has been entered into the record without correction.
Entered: 2812.9257 m³
